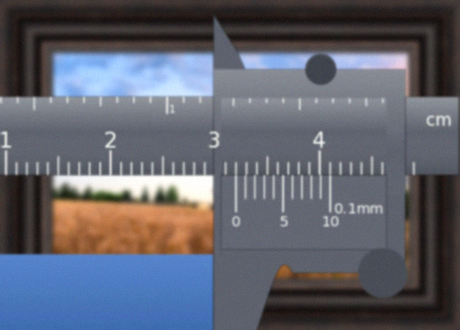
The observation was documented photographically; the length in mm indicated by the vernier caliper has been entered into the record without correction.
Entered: 32.0 mm
